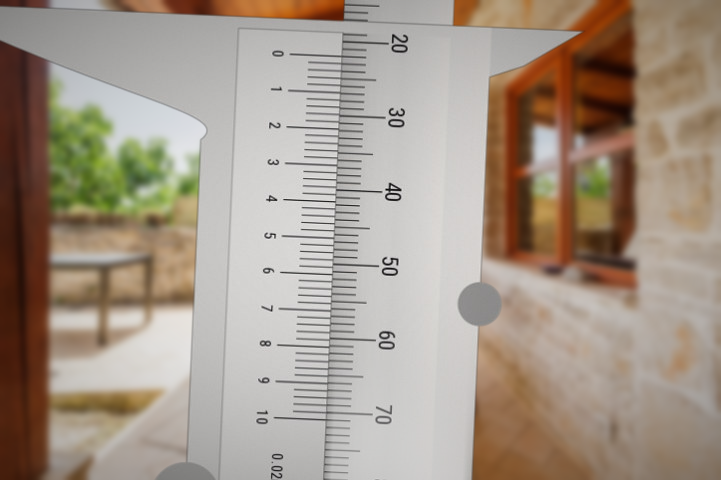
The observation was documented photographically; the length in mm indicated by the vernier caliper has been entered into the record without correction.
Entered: 22.0 mm
